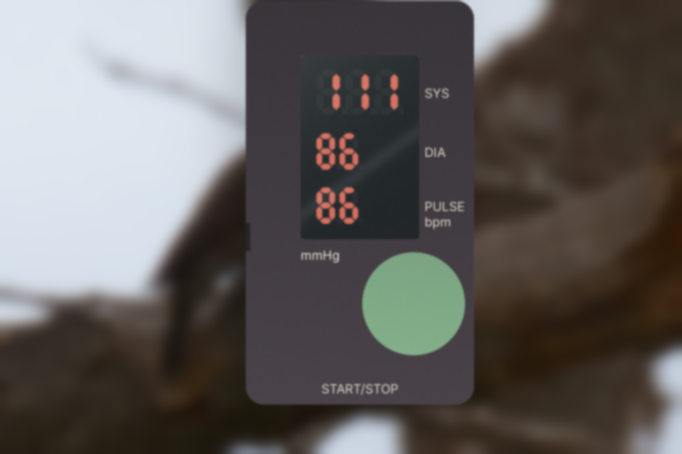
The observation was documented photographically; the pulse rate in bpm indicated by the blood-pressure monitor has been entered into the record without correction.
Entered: 86 bpm
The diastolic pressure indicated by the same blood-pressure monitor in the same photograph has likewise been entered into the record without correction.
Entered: 86 mmHg
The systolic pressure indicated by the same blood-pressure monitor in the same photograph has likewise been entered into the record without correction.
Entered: 111 mmHg
